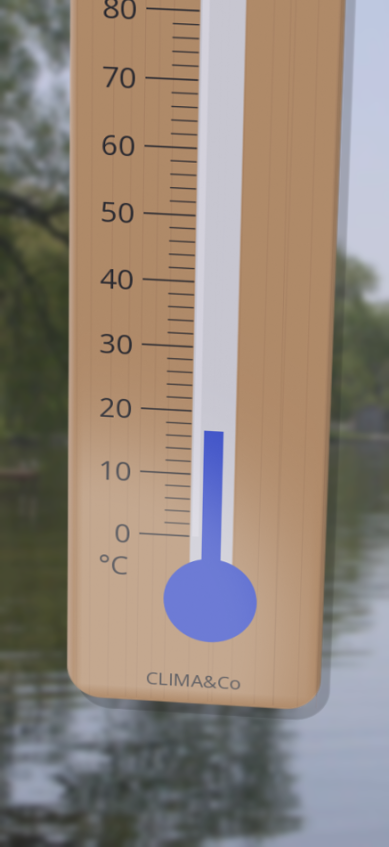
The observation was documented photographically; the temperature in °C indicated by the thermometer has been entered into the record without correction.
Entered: 17 °C
